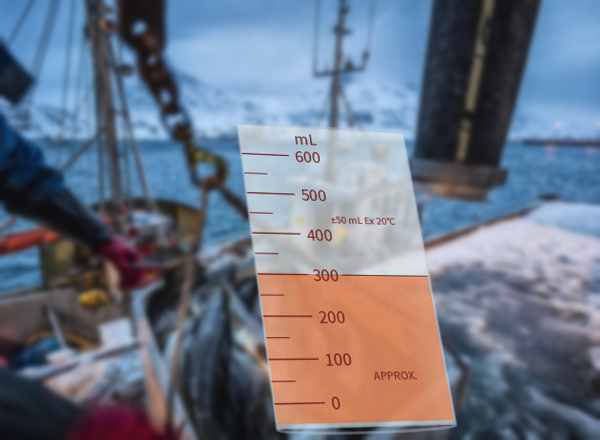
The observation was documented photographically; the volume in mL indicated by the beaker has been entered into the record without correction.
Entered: 300 mL
